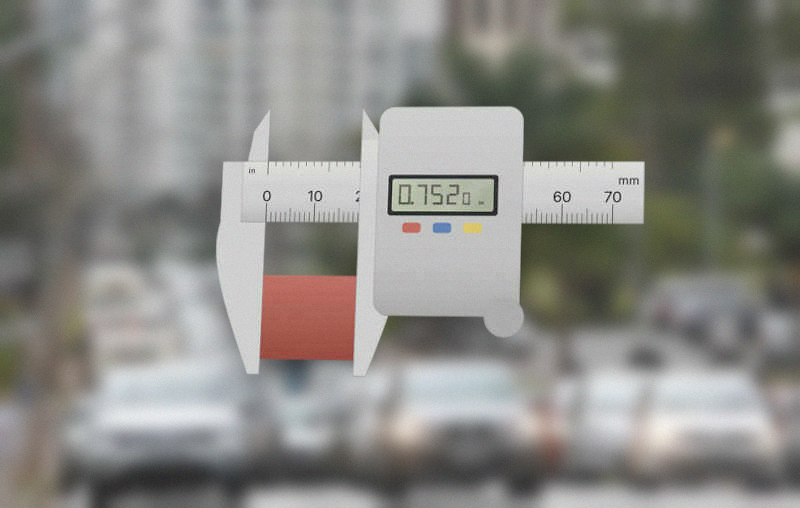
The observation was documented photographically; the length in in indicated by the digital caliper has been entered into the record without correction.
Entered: 0.7520 in
